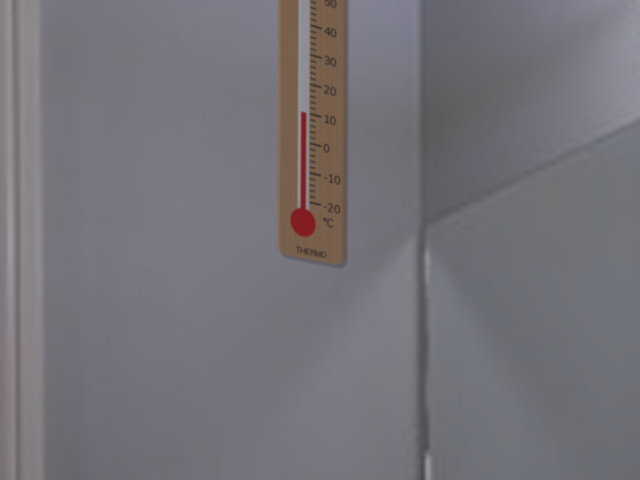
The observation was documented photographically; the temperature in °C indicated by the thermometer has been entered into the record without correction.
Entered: 10 °C
